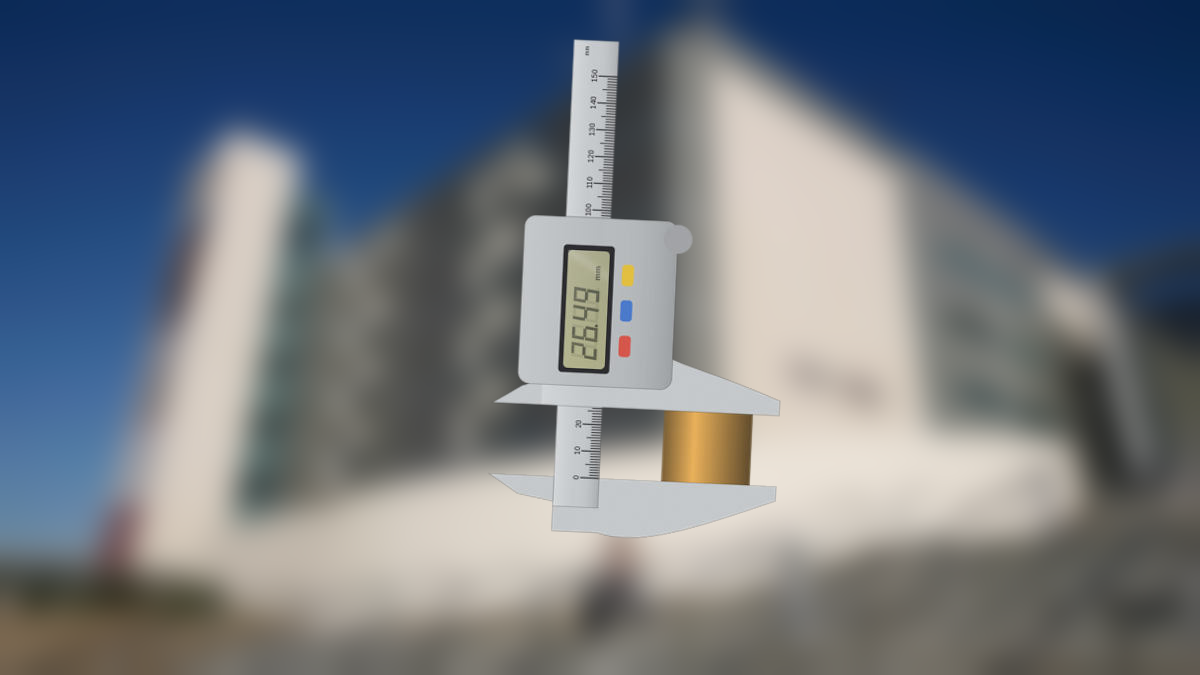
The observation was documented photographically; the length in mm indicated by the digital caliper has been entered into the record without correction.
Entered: 26.49 mm
